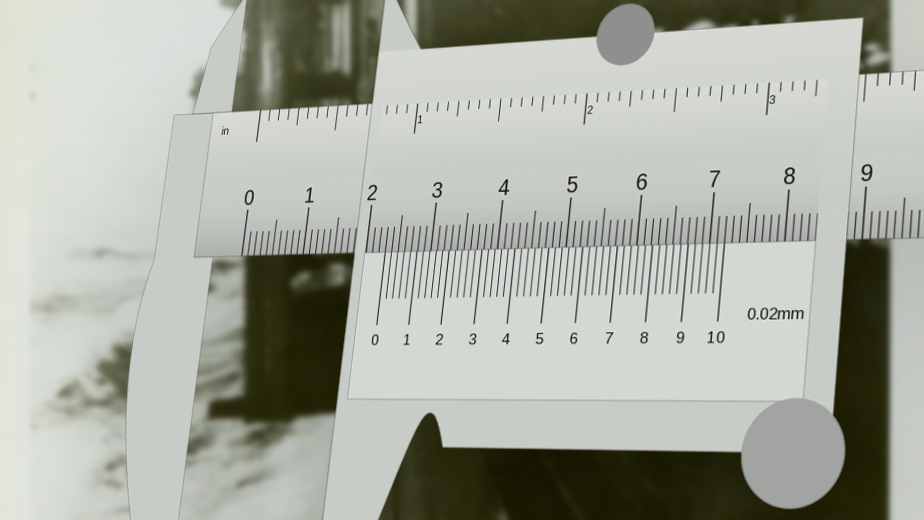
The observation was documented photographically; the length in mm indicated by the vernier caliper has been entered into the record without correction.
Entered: 23.0 mm
